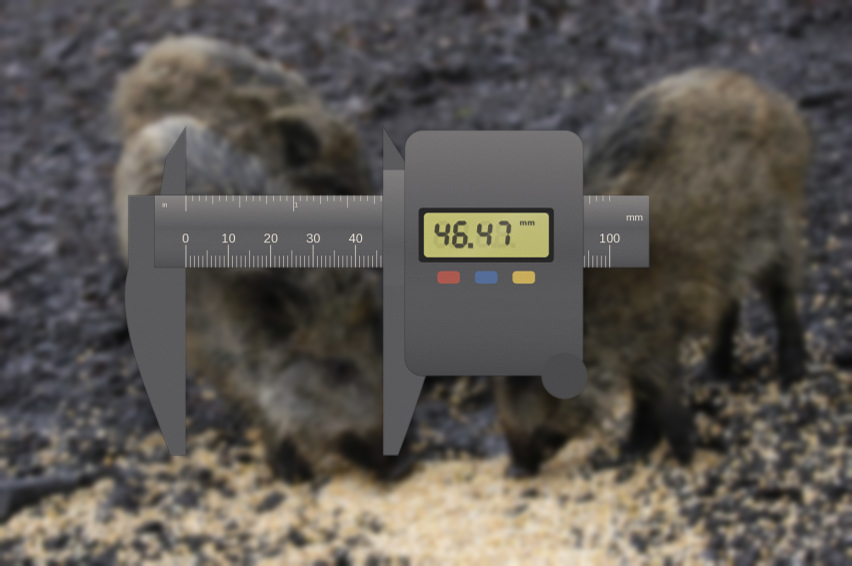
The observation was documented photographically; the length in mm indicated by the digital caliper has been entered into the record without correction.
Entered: 46.47 mm
